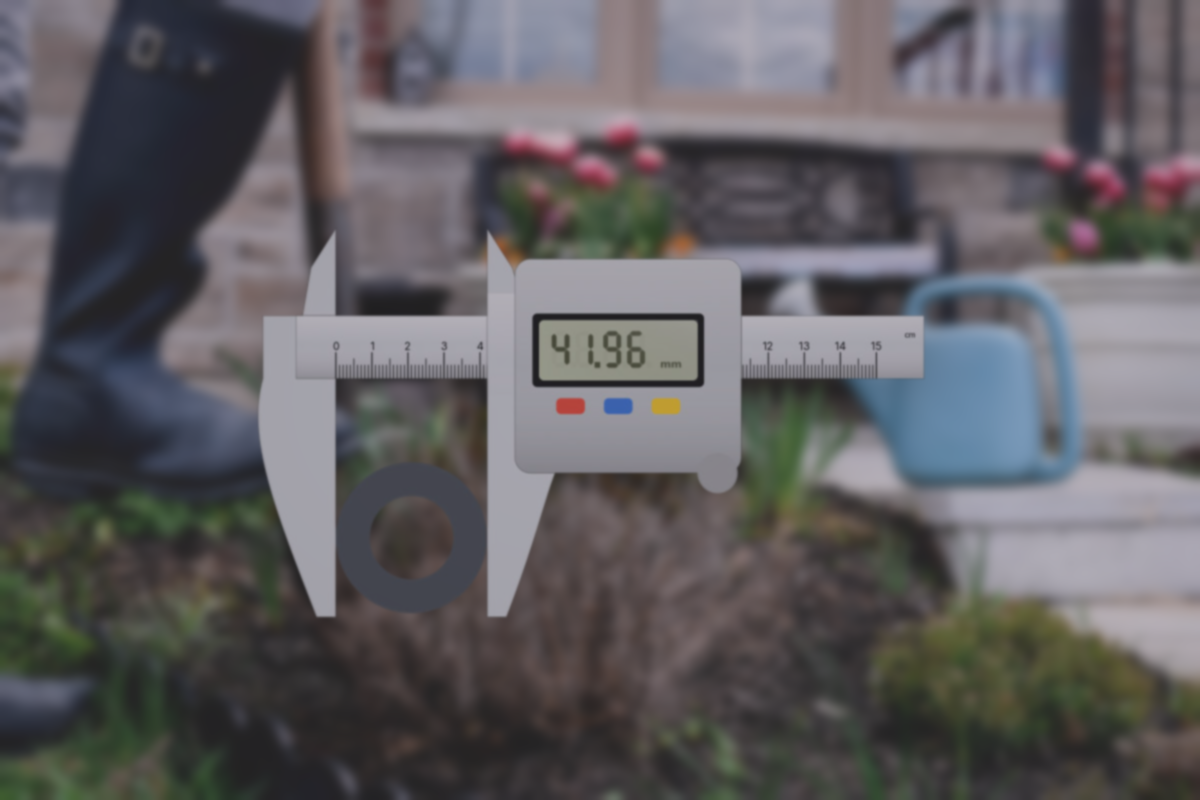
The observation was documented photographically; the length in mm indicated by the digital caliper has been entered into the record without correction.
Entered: 41.96 mm
